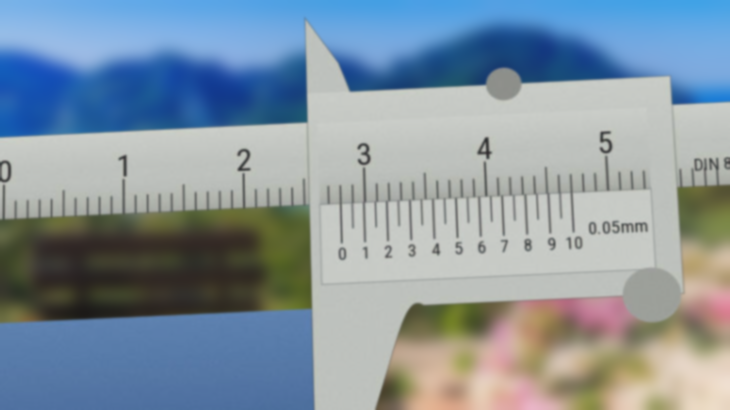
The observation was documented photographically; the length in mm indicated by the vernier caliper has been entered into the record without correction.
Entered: 28.0 mm
